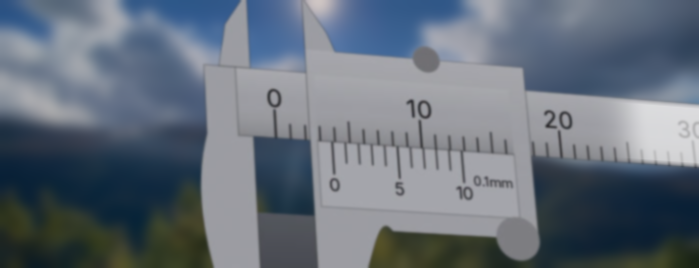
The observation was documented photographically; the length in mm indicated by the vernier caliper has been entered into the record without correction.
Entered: 3.8 mm
